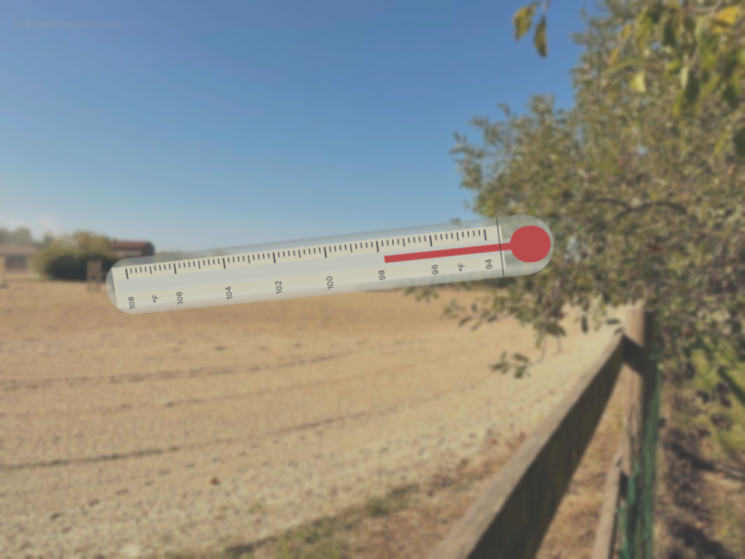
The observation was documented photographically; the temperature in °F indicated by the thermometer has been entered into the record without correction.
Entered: 97.8 °F
